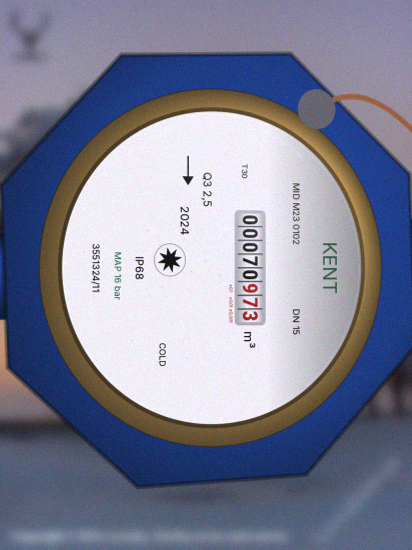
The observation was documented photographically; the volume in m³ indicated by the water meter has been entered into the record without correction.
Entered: 70.973 m³
